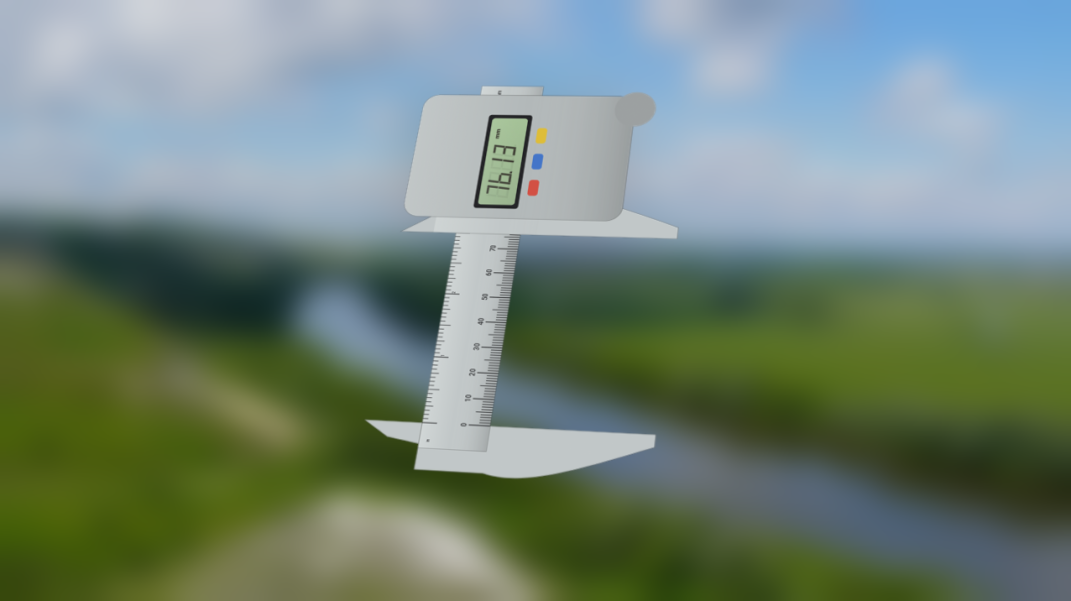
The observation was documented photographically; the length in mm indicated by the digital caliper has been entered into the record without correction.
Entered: 76.13 mm
